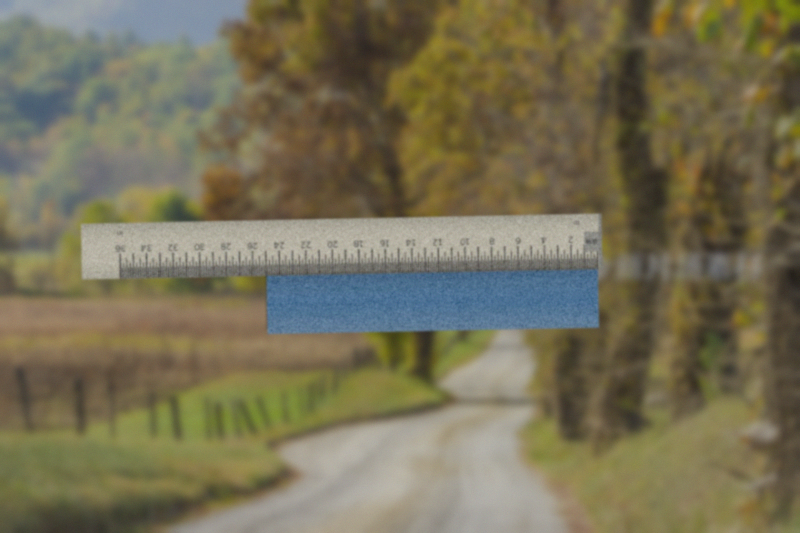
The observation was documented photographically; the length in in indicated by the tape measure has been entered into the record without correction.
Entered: 25 in
